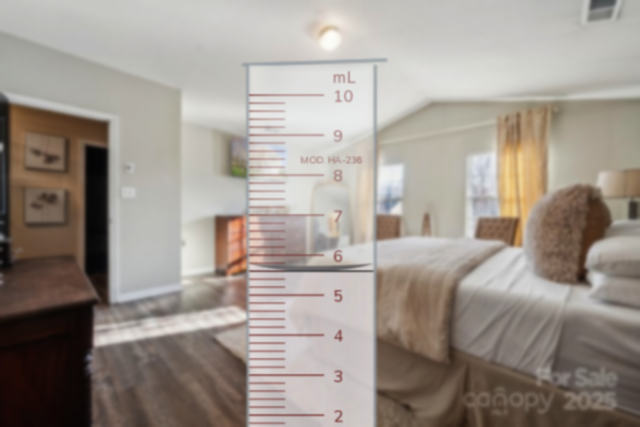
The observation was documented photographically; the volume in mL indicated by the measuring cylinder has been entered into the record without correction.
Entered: 5.6 mL
